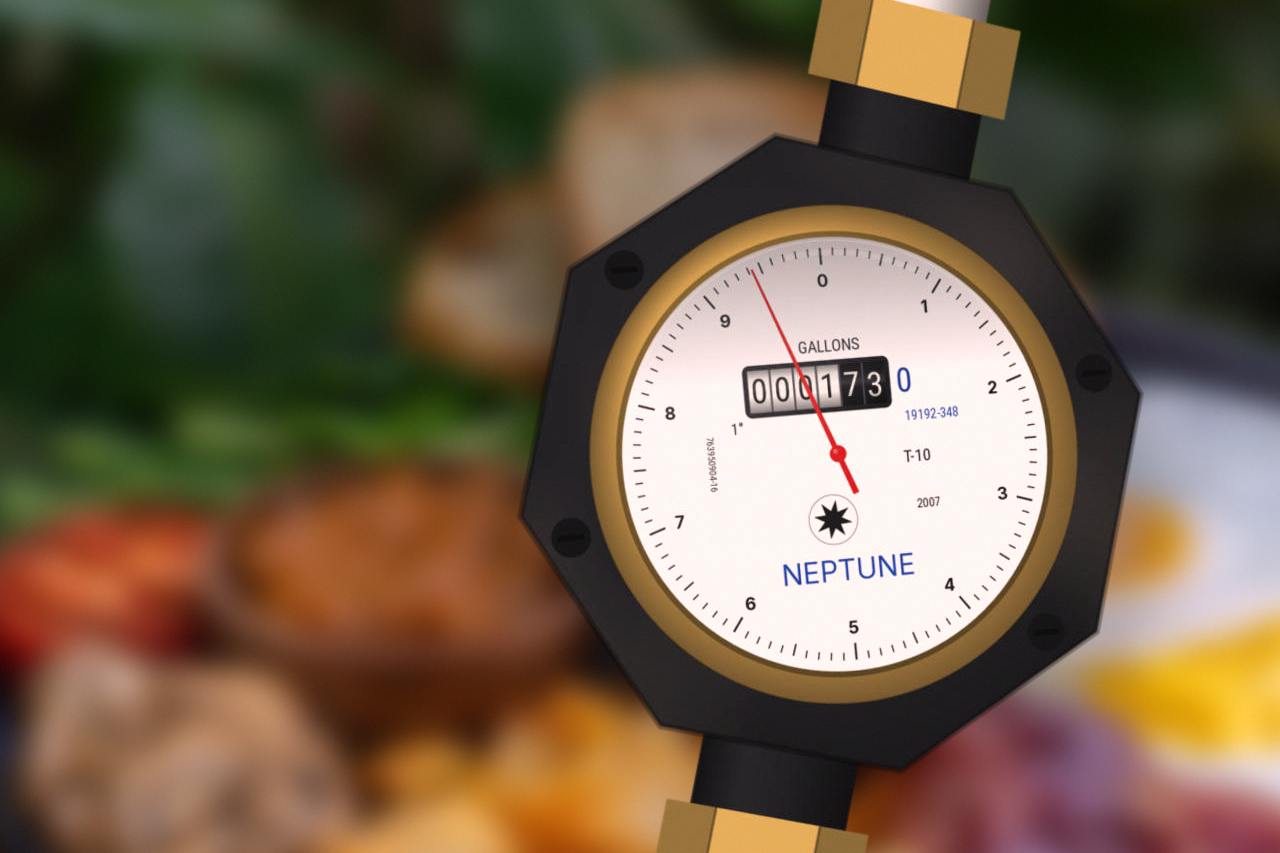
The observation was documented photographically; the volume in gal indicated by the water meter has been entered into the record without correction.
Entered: 1729.4 gal
